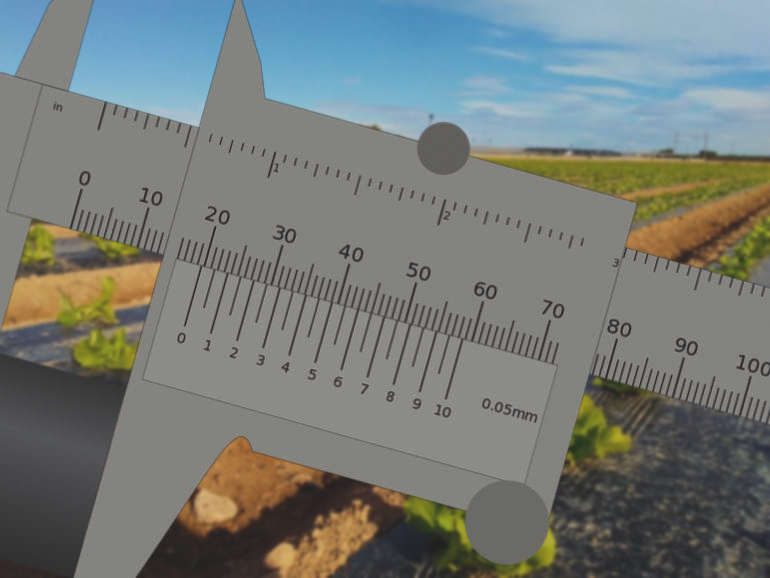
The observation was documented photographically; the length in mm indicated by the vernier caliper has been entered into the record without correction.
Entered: 19.6 mm
